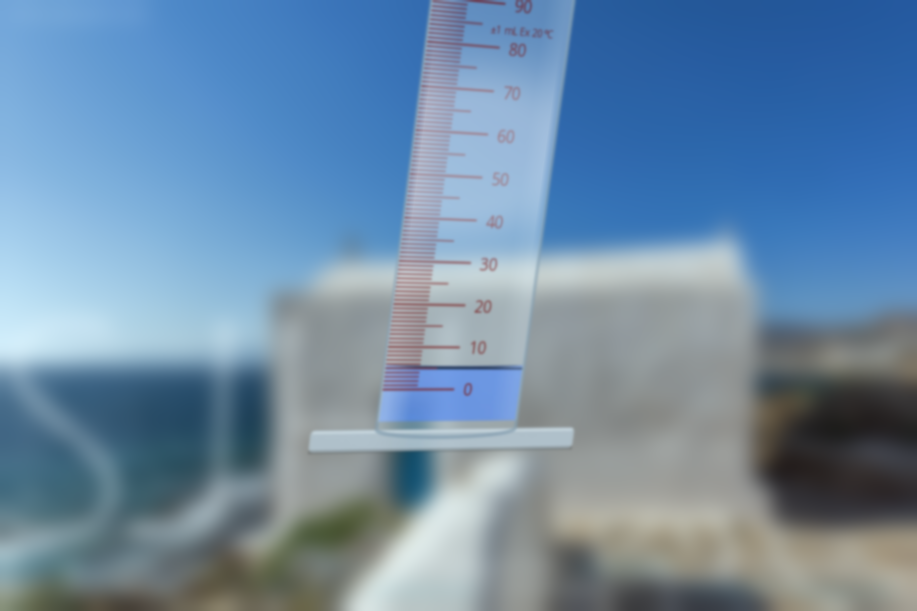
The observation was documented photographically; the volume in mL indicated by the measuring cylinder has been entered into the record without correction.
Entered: 5 mL
